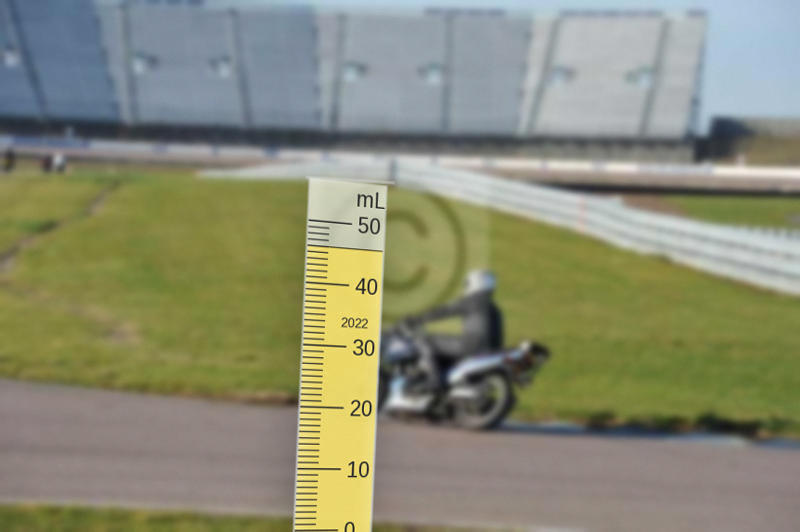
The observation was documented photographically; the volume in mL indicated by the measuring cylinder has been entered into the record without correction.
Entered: 46 mL
